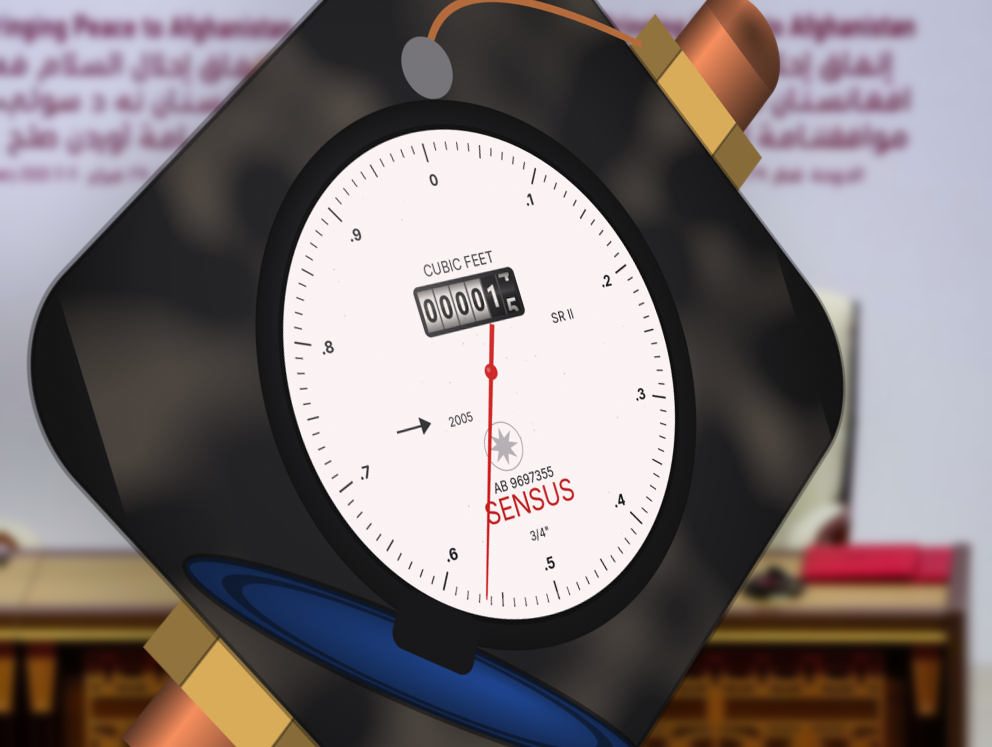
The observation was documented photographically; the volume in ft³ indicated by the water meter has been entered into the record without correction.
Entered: 14.56 ft³
